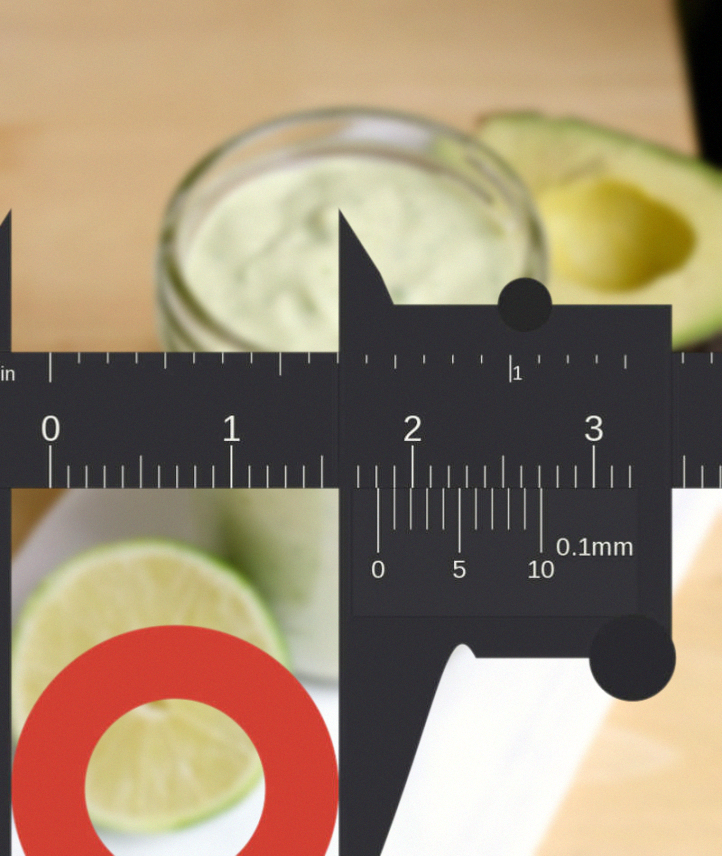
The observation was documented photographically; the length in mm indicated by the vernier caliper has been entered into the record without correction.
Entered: 18.1 mm
